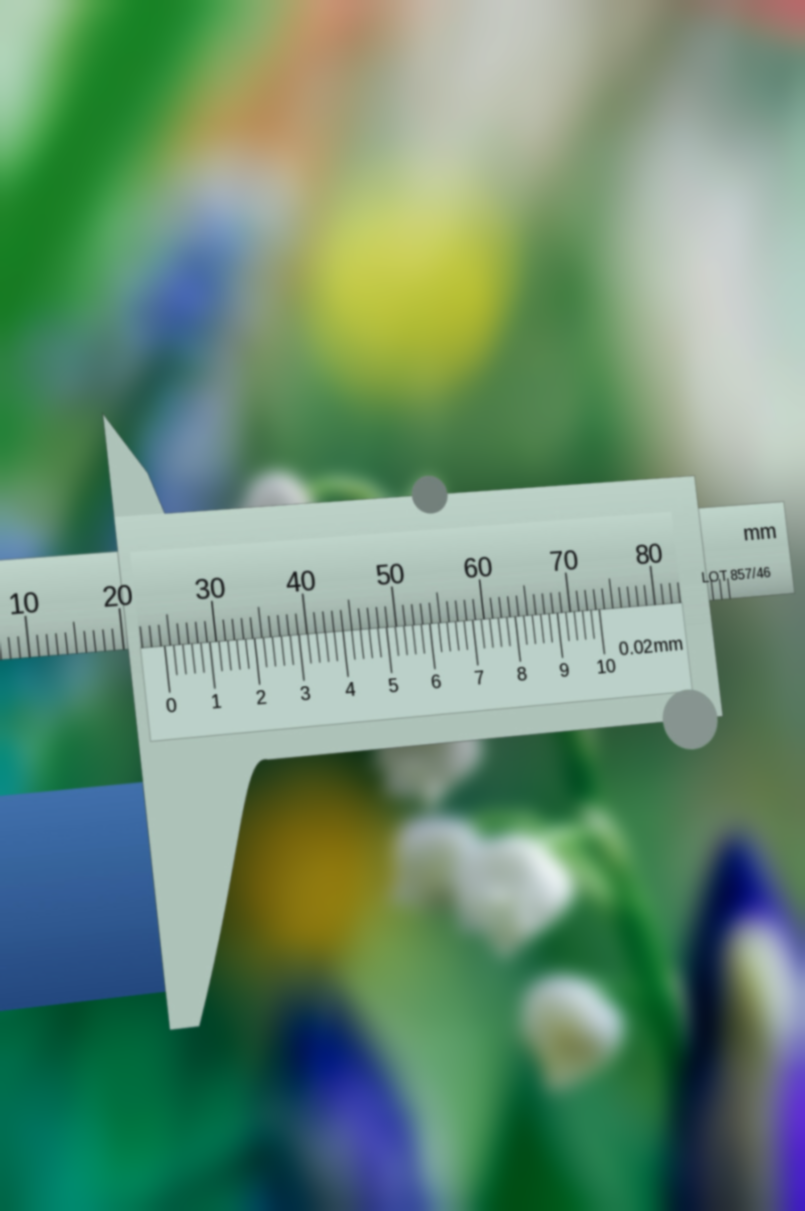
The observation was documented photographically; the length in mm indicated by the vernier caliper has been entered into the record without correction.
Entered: 24.4 mm
